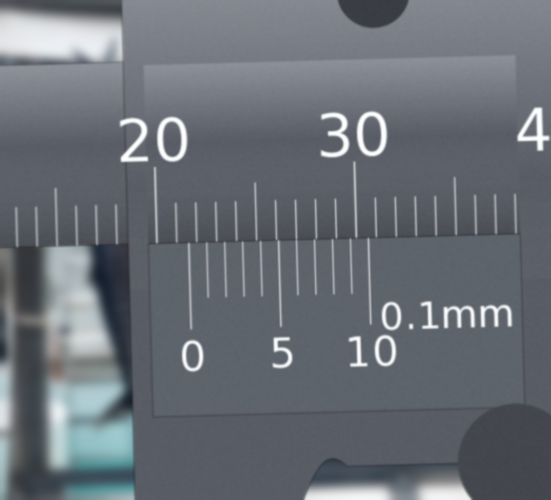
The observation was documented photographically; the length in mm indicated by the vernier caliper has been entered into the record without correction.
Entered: 21.6 mm
